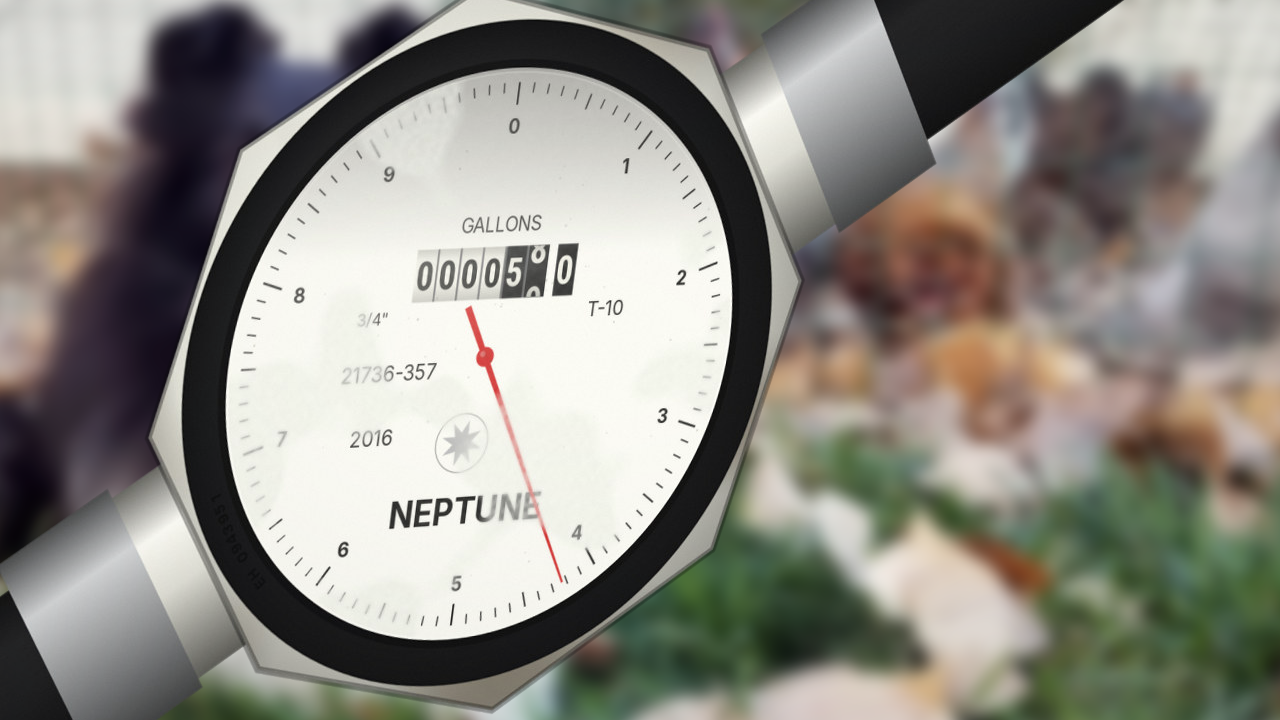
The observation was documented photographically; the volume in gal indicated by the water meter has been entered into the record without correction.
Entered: 584.2 gal
